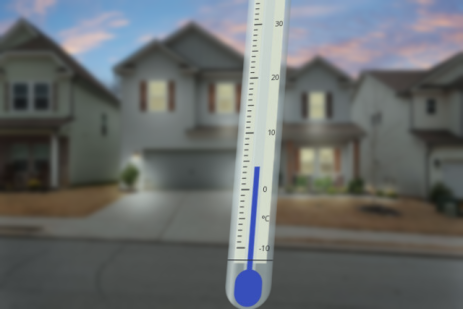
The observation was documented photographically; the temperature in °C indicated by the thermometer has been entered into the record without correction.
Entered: 4 °C
